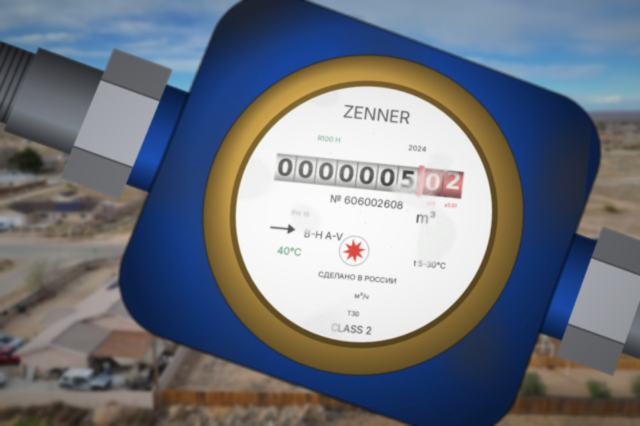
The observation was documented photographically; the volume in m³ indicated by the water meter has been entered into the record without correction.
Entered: 5.02 m³
